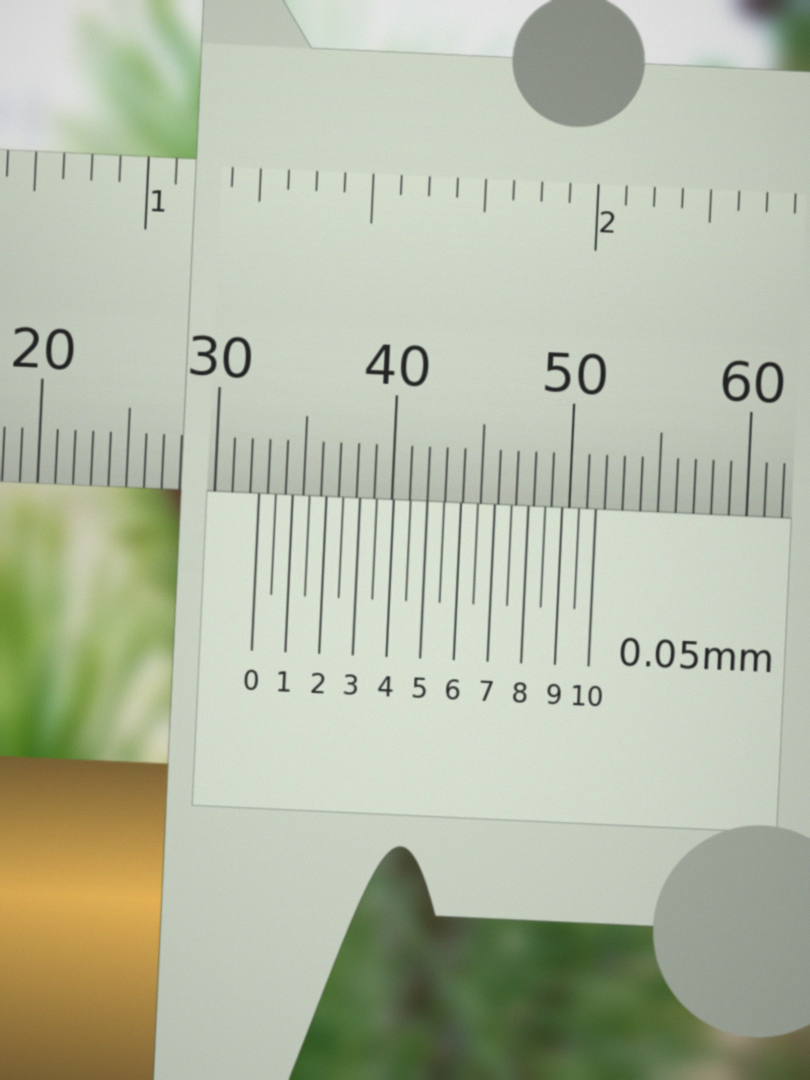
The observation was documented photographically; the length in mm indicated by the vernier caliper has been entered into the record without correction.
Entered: 32.5 mm
